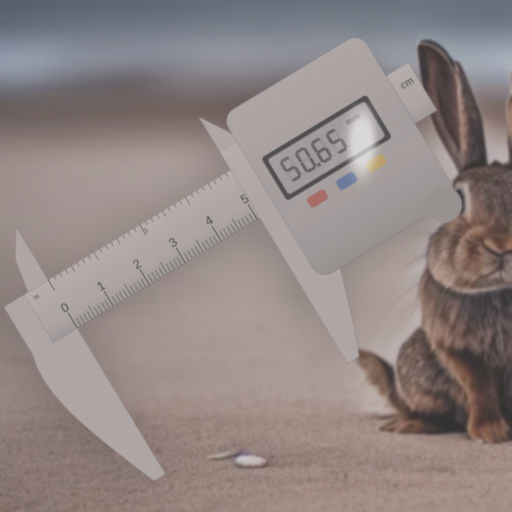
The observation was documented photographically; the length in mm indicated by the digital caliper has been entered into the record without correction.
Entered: 50.65 mm
